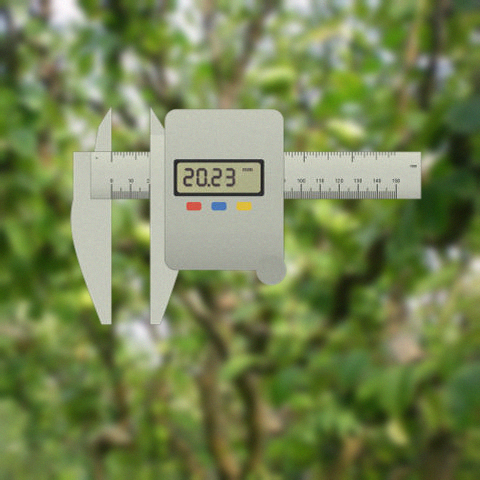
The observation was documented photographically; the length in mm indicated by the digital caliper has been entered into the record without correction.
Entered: 20.23 mm
